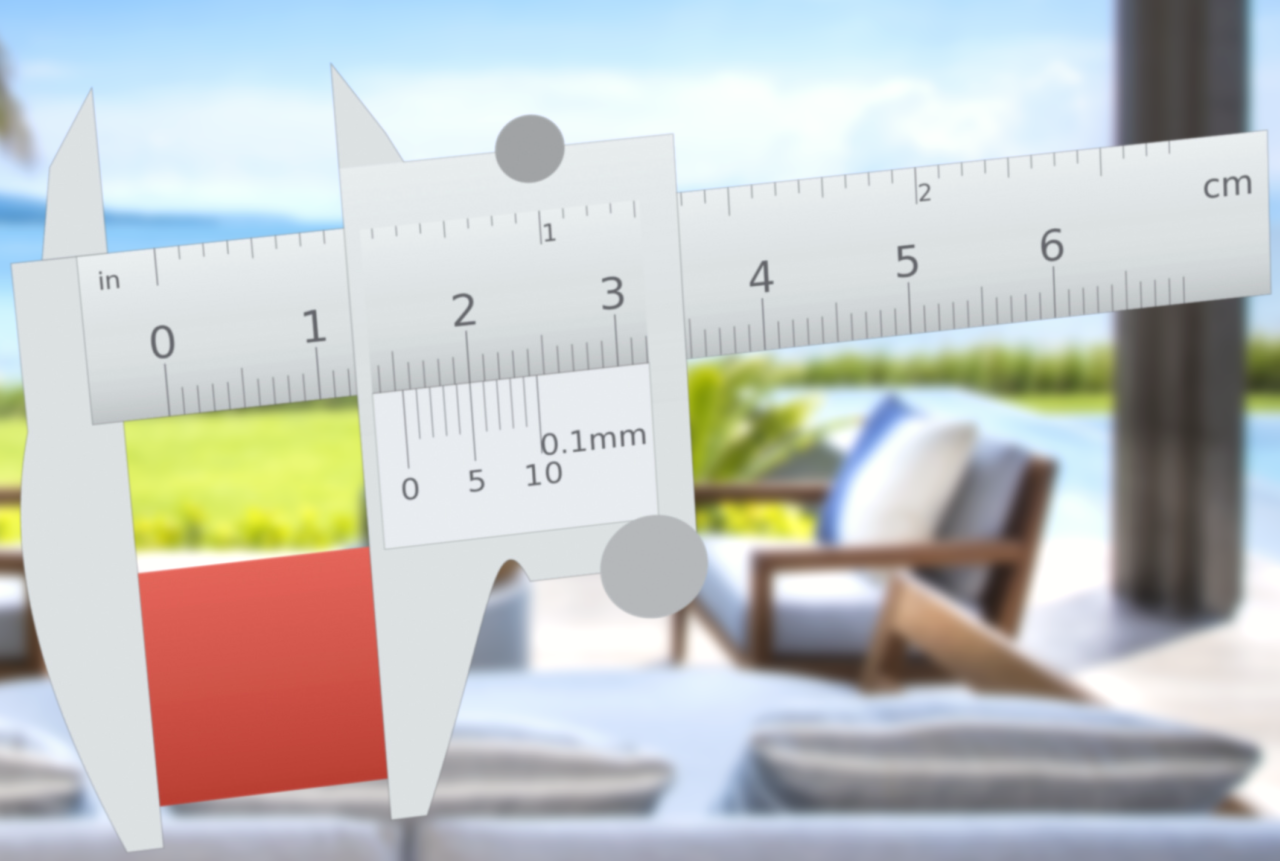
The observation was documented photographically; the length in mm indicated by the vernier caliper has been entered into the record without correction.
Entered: 15.5 mm
